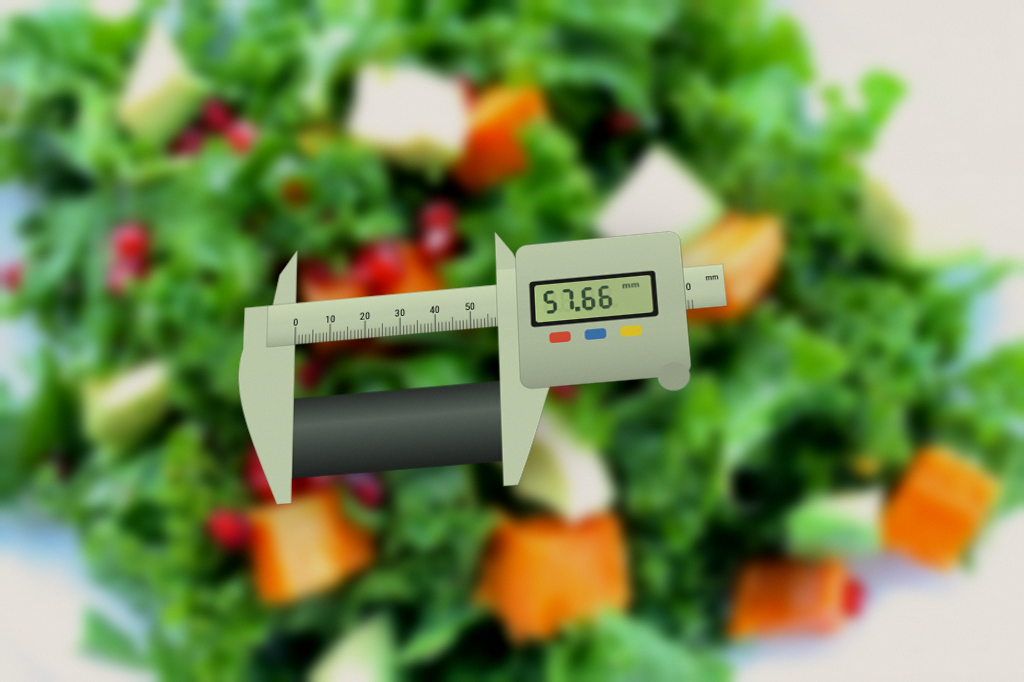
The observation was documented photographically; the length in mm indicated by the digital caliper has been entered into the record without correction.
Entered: 57.66 mm
